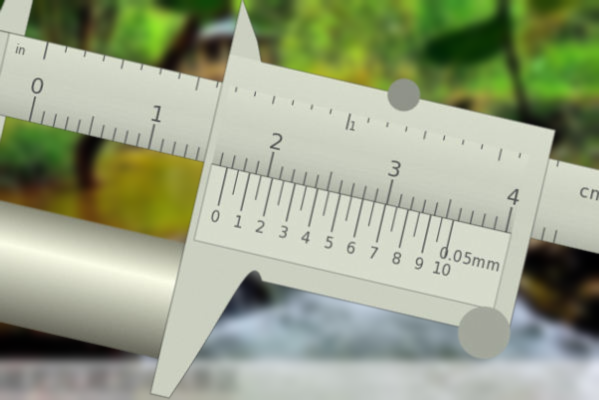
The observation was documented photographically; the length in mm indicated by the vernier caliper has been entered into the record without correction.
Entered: 16.6 mm
